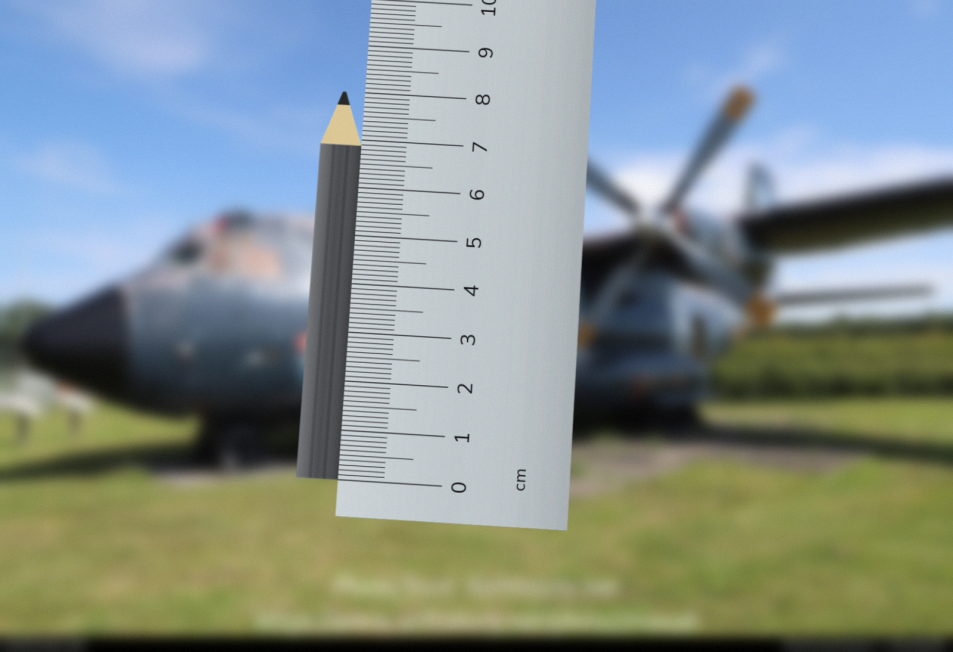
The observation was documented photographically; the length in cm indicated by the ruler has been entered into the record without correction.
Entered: 8 cm
